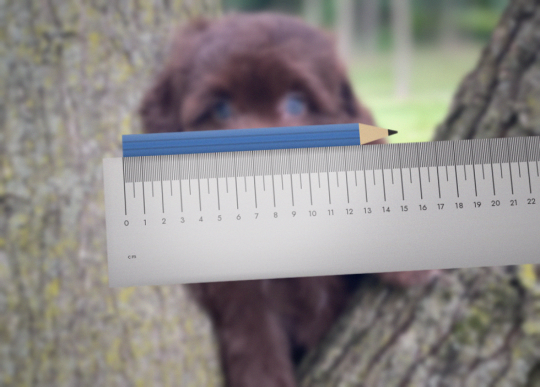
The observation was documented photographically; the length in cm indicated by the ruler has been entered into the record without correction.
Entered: 15 cm
